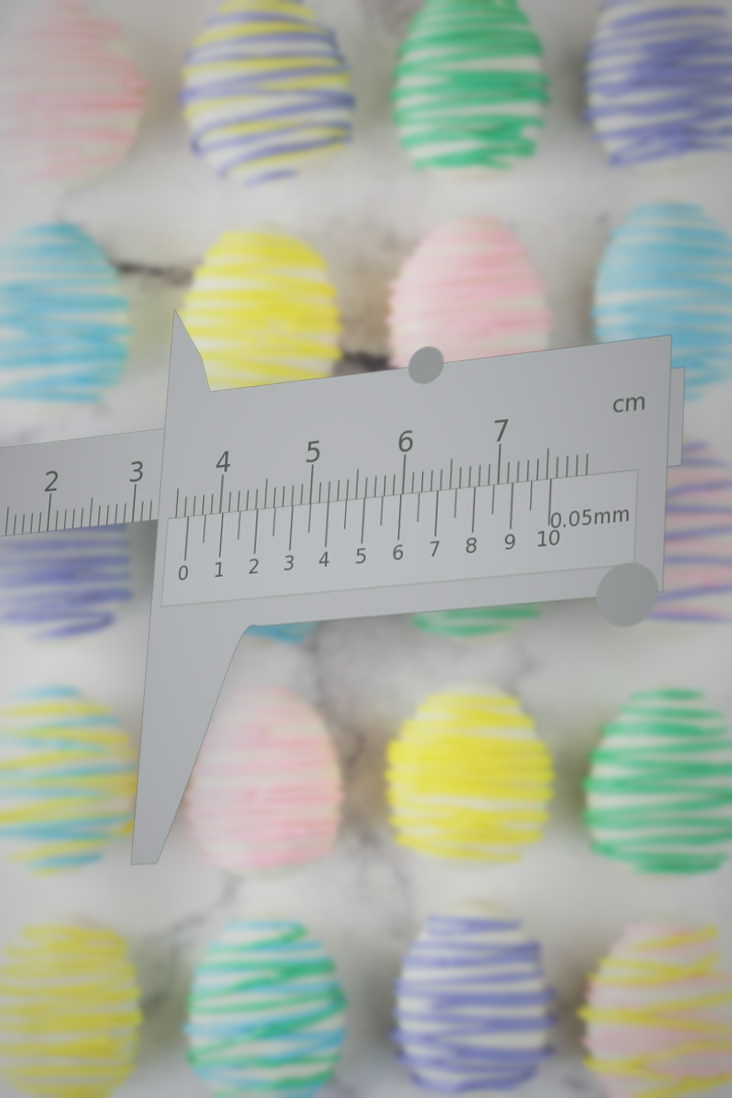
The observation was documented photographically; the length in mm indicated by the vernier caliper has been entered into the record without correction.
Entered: 36.4 mm
